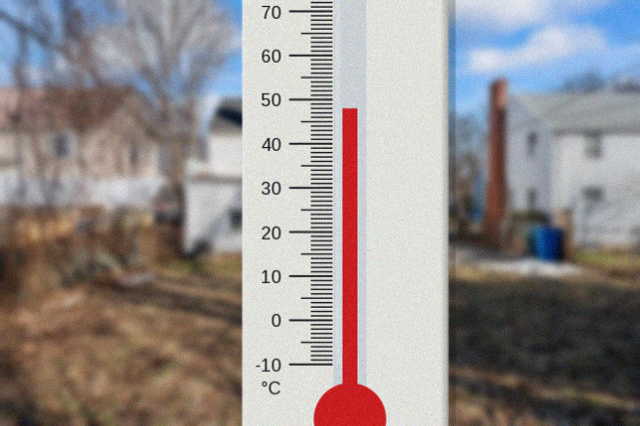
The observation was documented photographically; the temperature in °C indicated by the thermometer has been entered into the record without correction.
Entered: 48 °C
